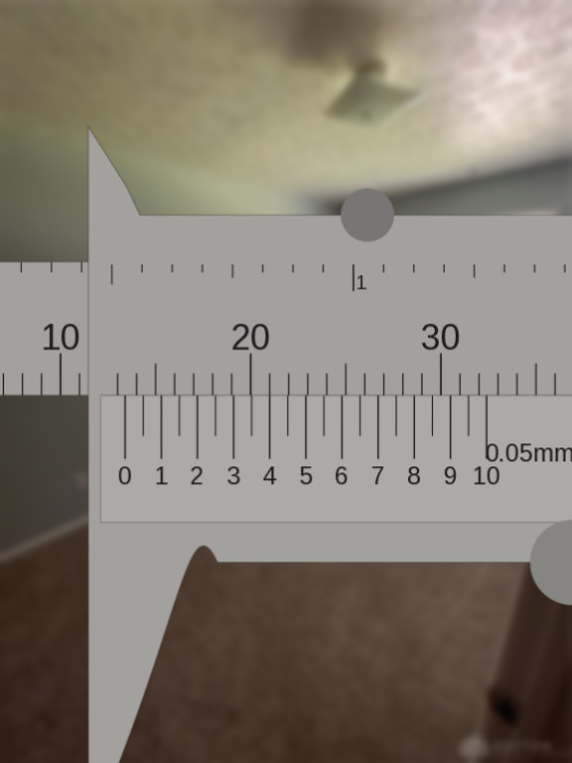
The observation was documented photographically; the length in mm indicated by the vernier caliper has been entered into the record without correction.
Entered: 13.4 mm
